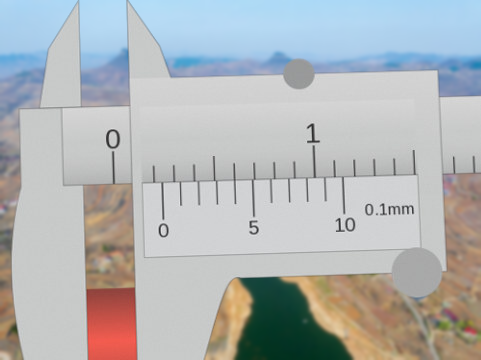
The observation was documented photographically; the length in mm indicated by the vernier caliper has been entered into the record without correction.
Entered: 2.4 mm
